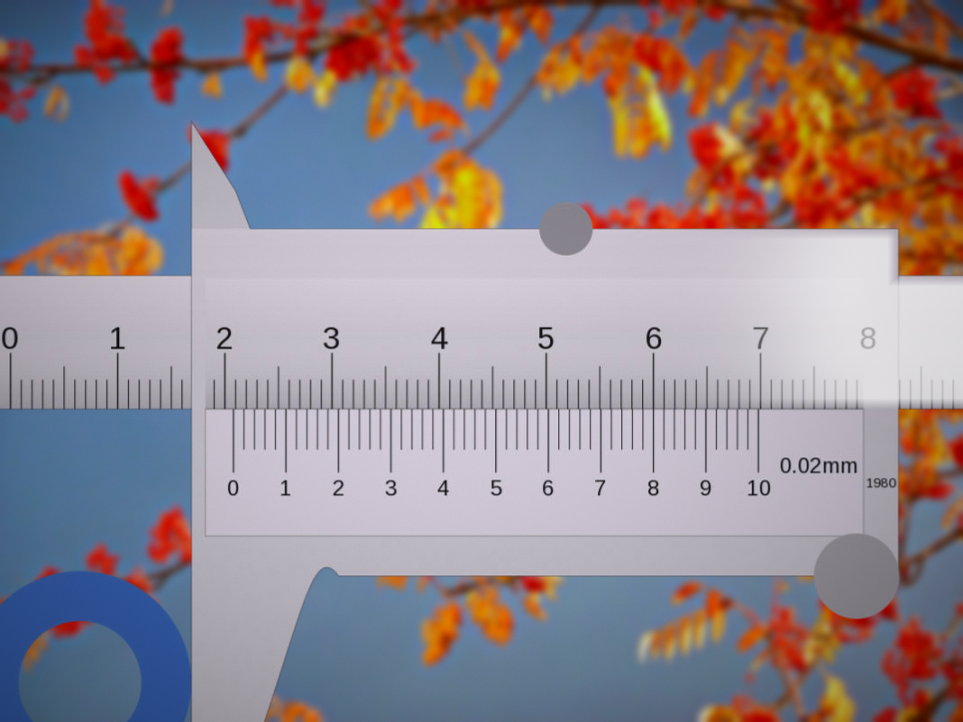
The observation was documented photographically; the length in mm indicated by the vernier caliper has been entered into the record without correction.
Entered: 20.8 mm
